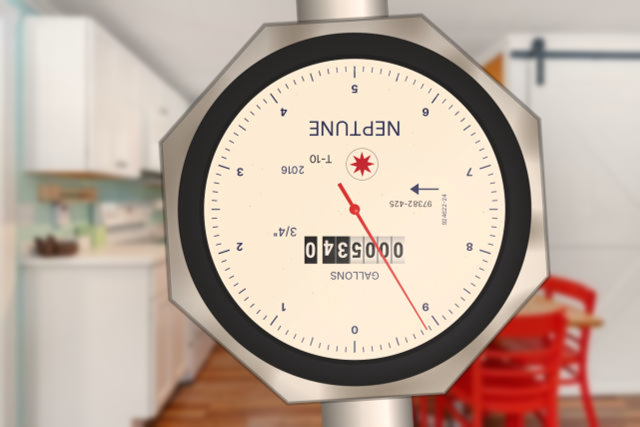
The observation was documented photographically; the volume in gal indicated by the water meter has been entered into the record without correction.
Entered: 5339.1 gal
